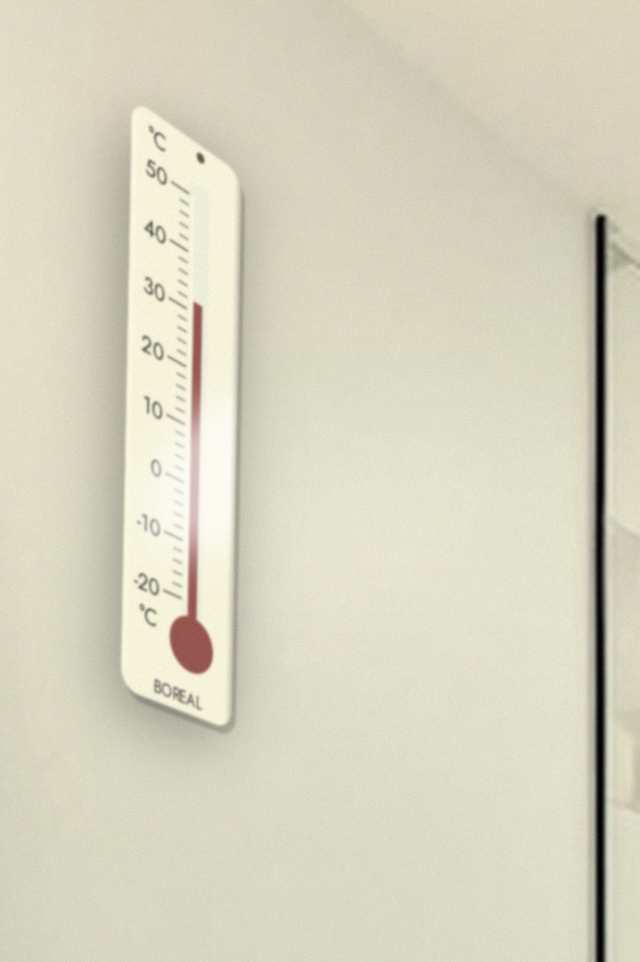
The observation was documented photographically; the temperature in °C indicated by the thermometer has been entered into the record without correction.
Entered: 32 °C
